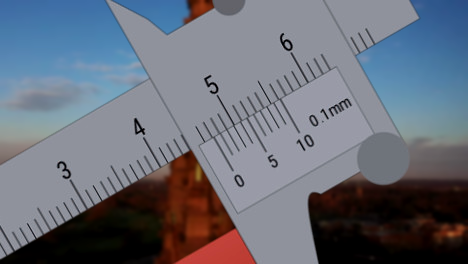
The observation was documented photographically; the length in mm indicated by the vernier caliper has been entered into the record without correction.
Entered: 47.2 mm
